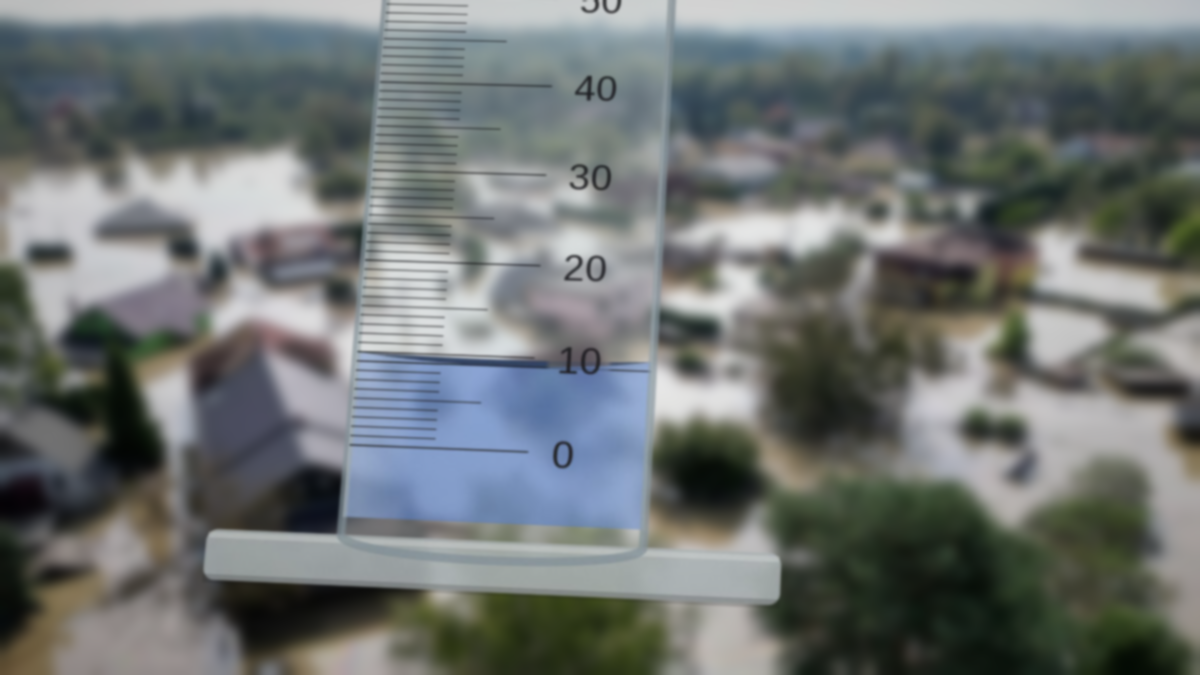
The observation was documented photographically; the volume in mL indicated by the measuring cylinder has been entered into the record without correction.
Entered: 9 mL
